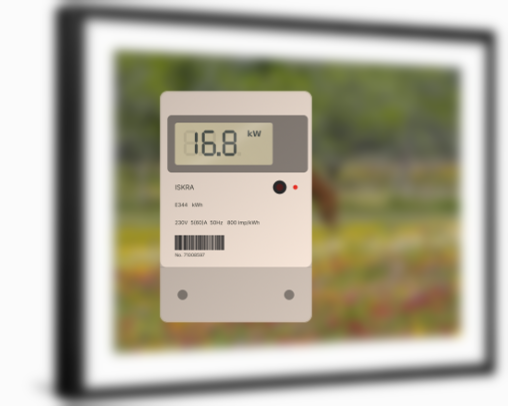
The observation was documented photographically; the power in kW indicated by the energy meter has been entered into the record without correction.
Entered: 16.8 kW
